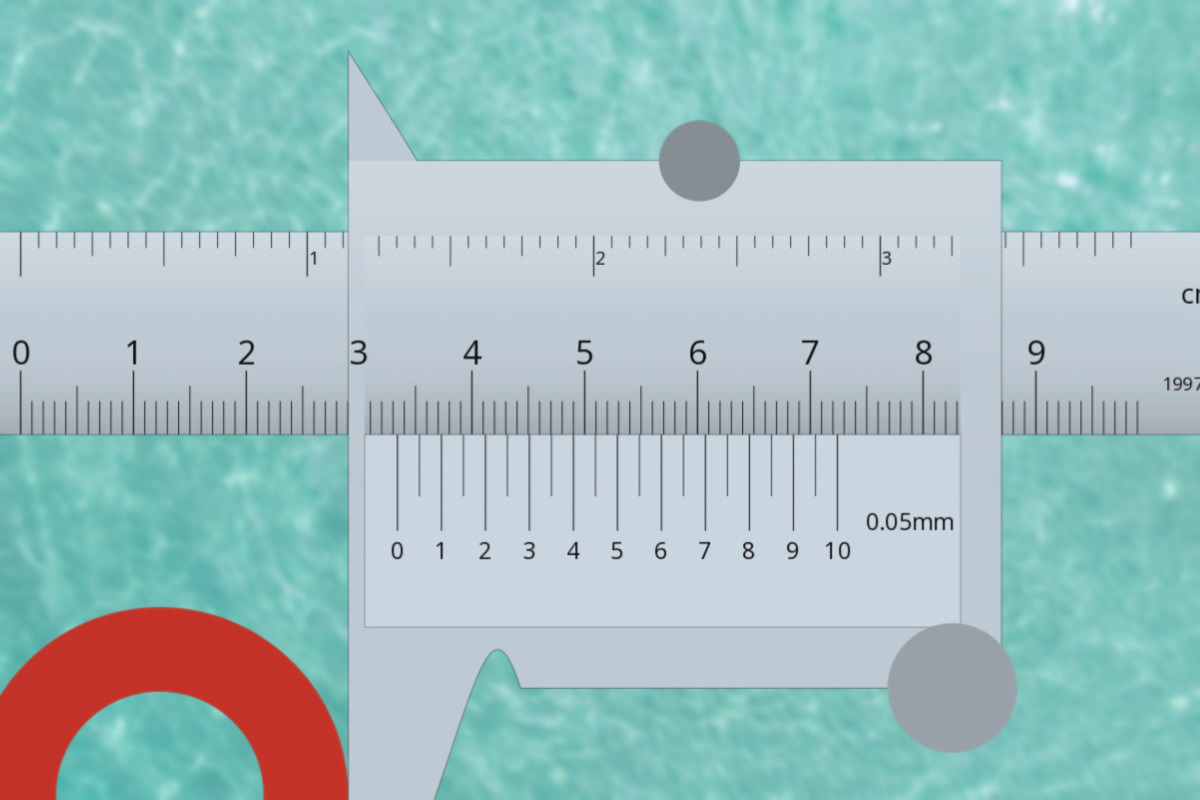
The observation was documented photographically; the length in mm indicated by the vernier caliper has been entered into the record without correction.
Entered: 33.4 mm
